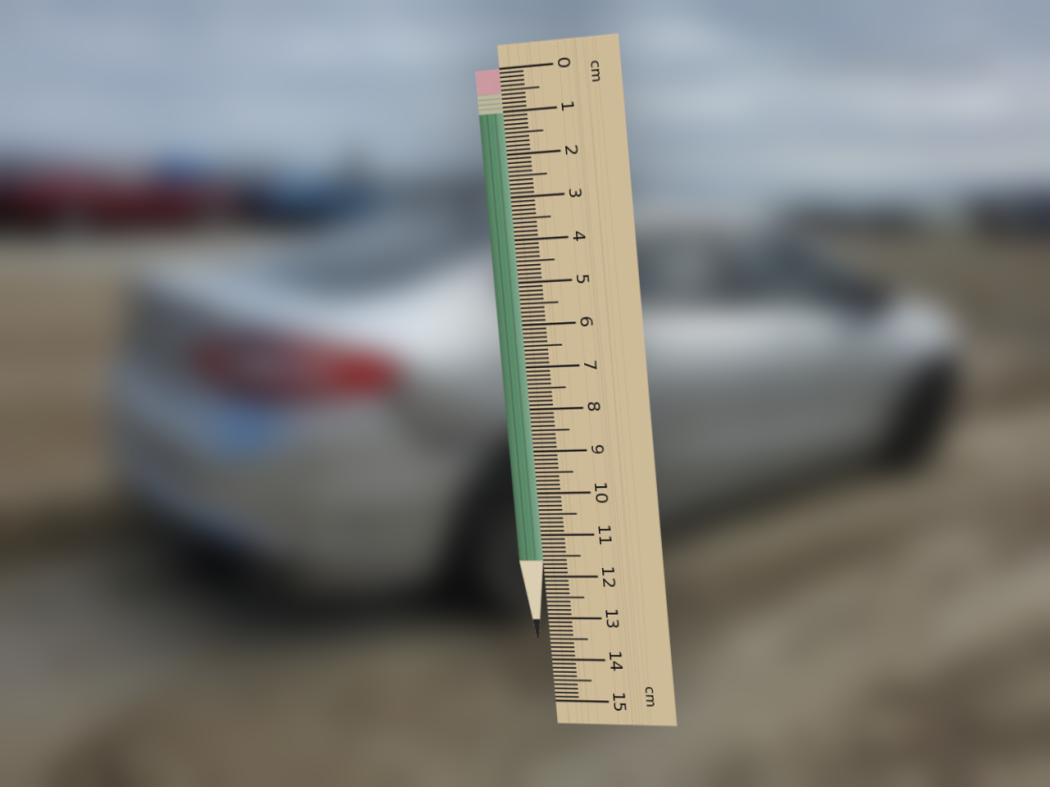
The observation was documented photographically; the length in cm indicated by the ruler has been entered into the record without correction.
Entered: 13.5 cm
